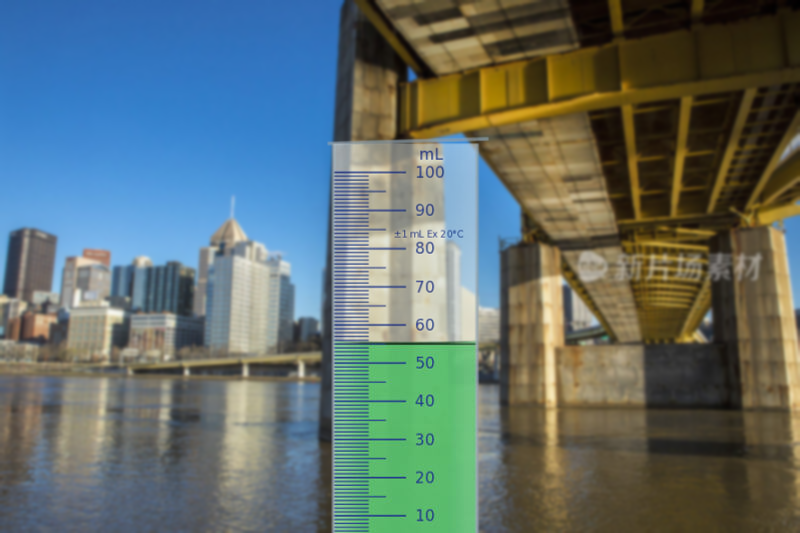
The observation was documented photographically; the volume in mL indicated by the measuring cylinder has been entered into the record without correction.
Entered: 55 mL
